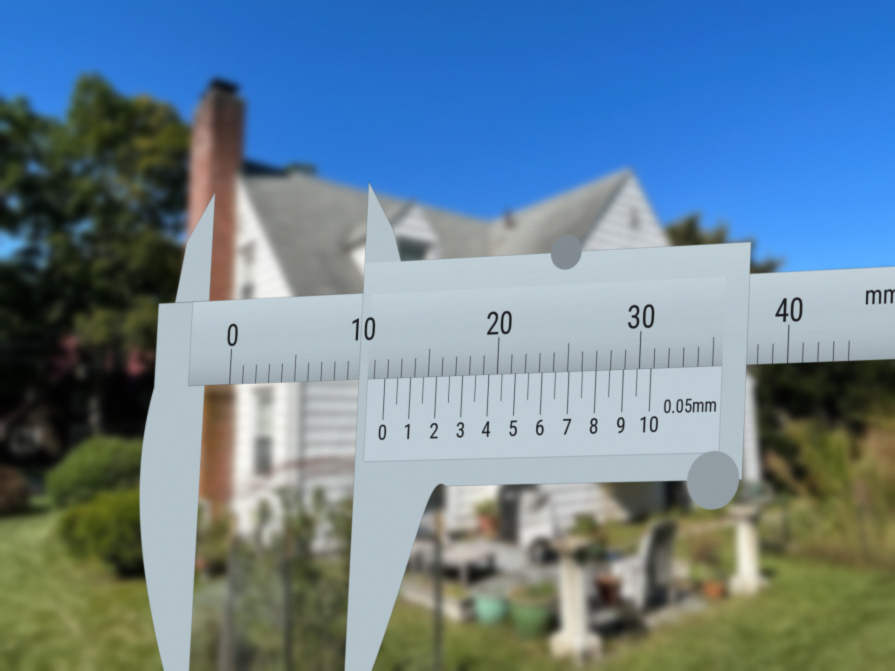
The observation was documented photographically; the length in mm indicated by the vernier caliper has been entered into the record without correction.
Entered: 11.8 mm
